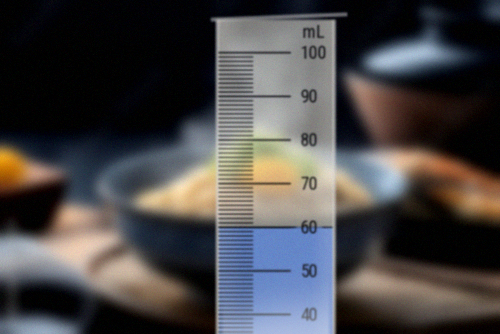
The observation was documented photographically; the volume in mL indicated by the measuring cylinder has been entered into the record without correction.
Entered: 60 mL
